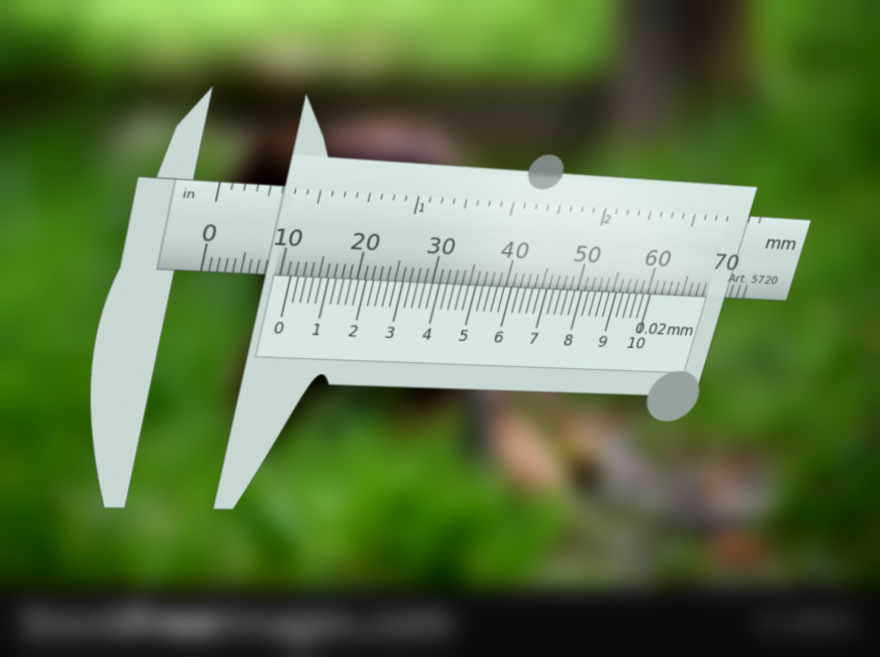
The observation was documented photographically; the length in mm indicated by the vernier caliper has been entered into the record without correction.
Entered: 11.4 mm
